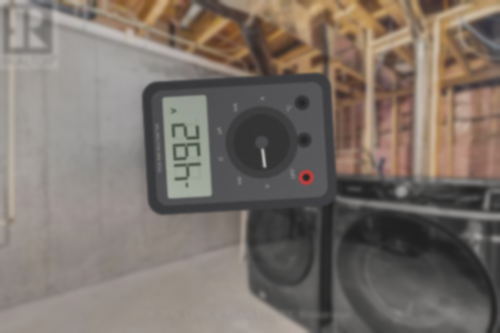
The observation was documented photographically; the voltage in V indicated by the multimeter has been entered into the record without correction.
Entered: -492 V
